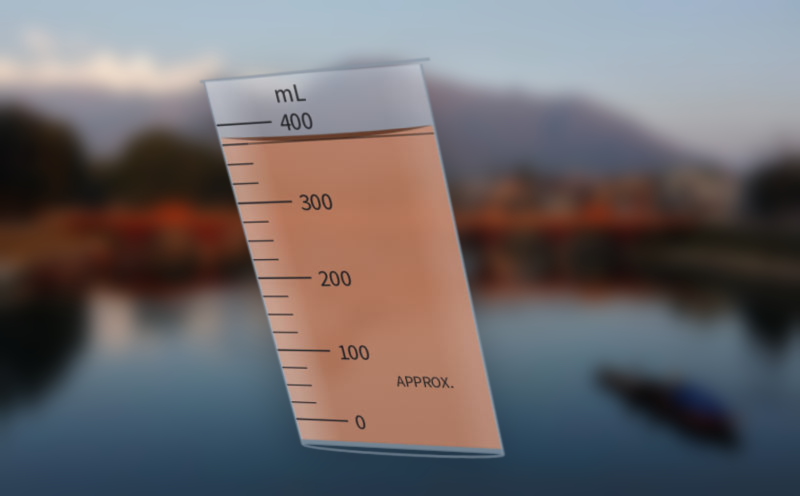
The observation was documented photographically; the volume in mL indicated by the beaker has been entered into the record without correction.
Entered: 375 mL
